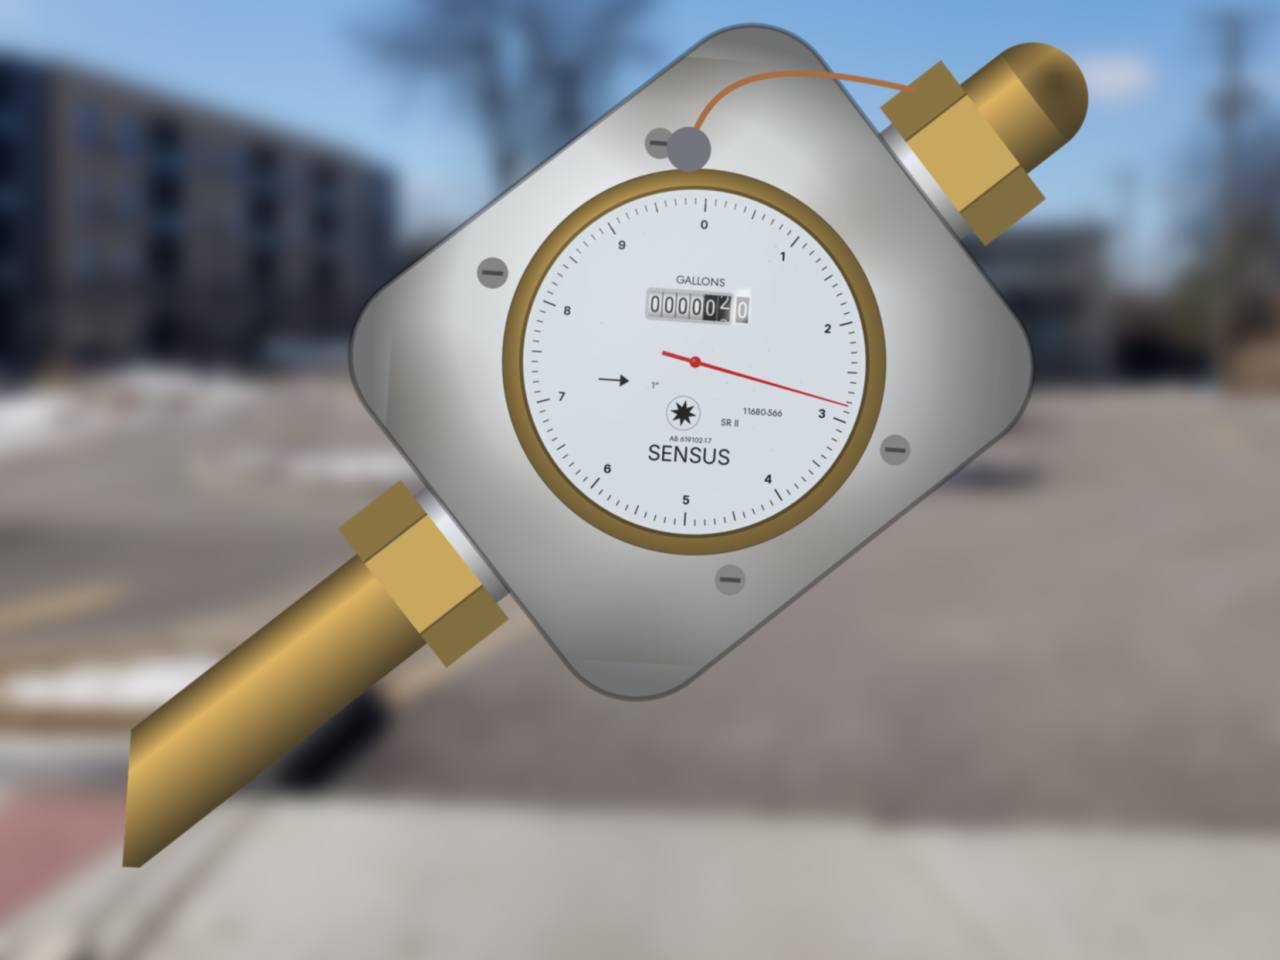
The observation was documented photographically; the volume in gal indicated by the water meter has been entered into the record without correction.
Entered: 22.8 gal
